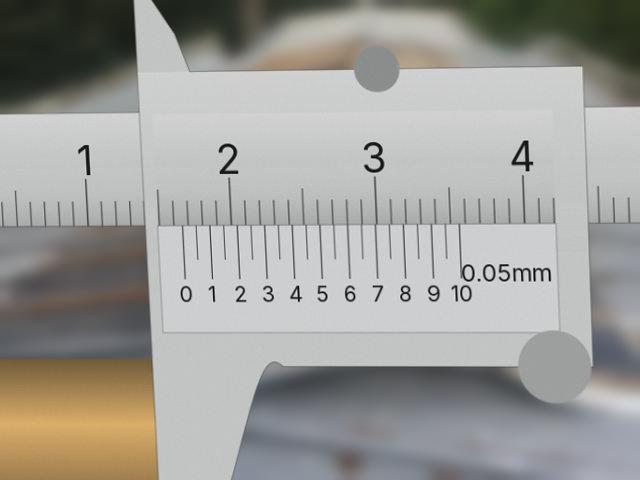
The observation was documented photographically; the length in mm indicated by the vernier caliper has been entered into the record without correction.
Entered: 16.6 mm
